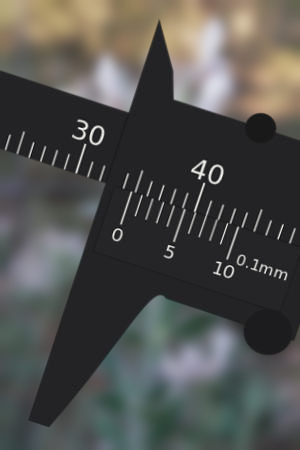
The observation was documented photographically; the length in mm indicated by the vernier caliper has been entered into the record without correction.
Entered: 34.7 mm
